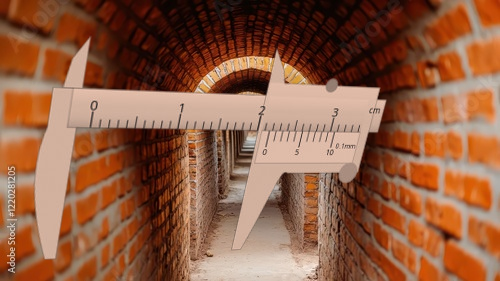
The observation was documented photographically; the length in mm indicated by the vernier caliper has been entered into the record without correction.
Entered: 21.6 mm
